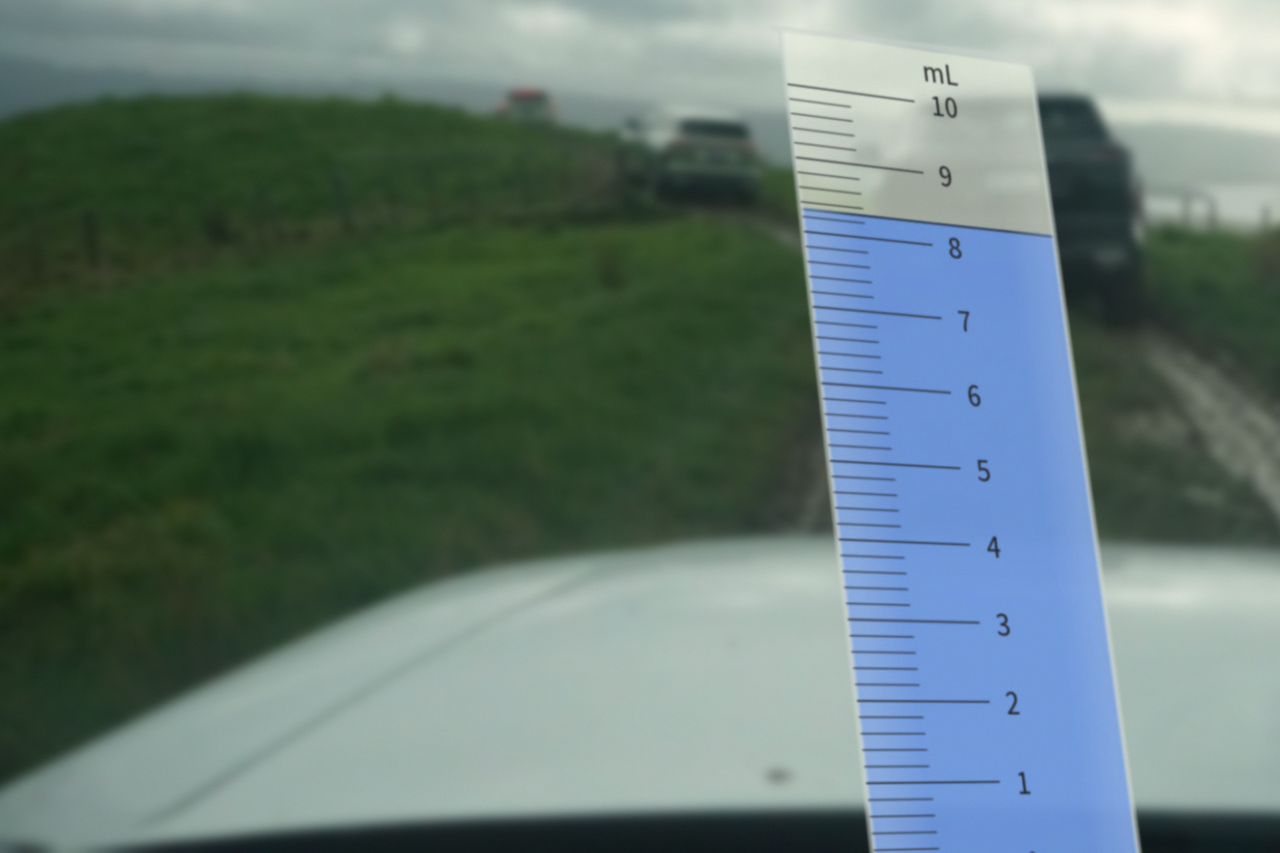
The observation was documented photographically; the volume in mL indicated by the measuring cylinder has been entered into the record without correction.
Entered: 8.3 mL
